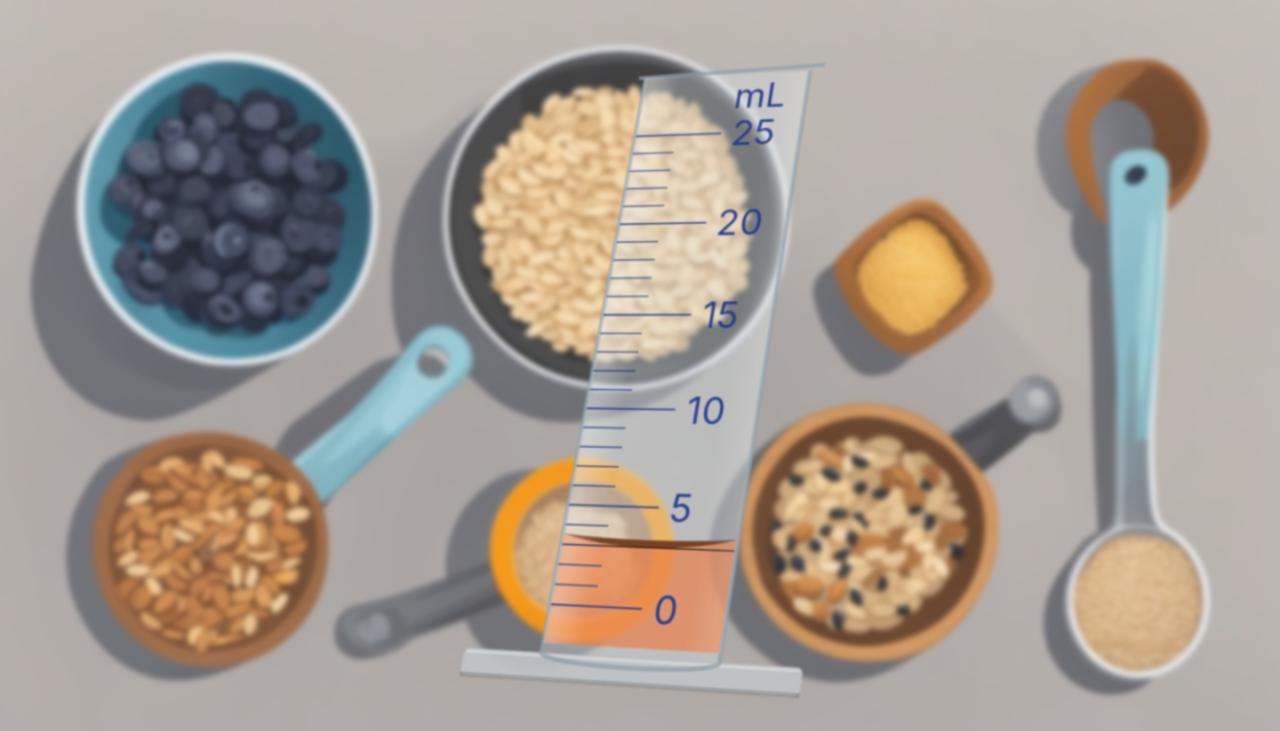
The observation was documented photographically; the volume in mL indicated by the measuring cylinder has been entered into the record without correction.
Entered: 3 mL
